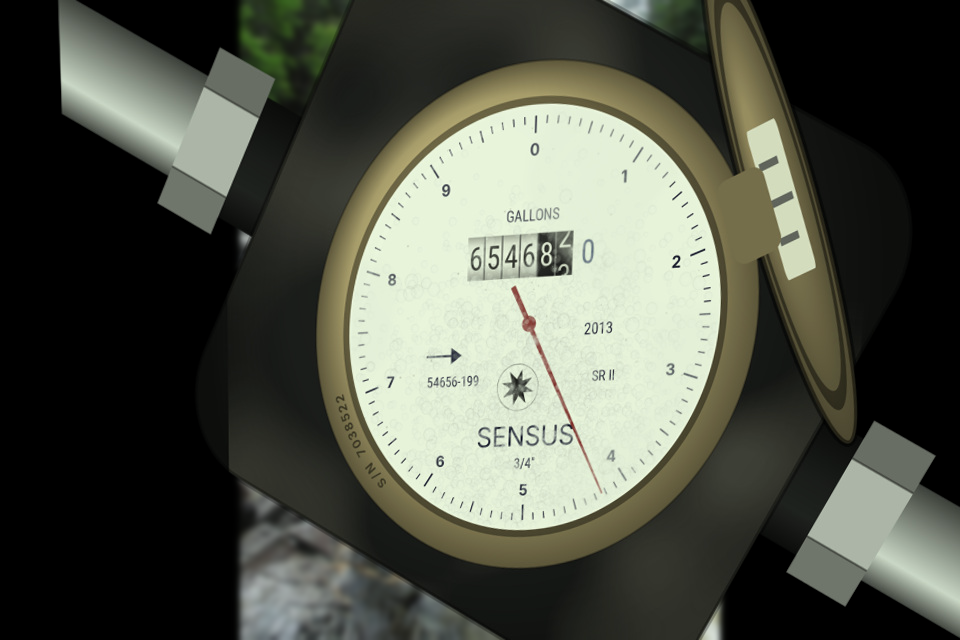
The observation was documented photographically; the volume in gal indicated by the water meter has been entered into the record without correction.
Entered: 6546824.2 gal
